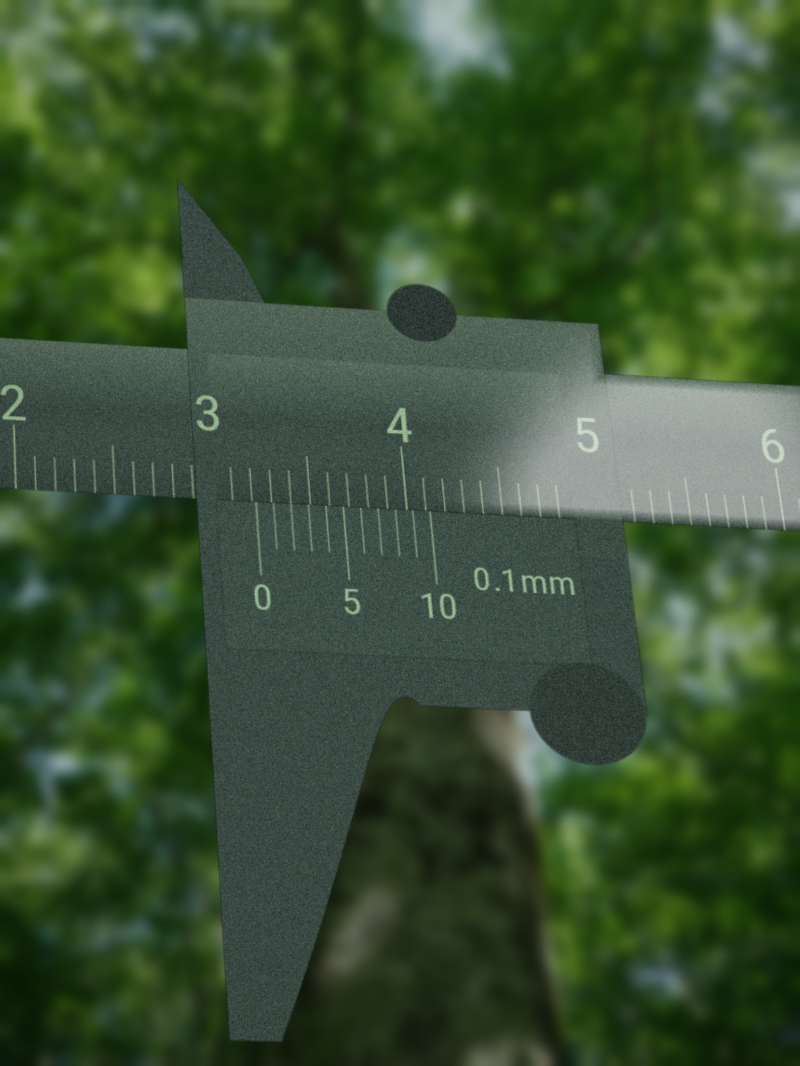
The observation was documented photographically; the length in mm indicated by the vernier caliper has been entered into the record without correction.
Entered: 32.2 mm
